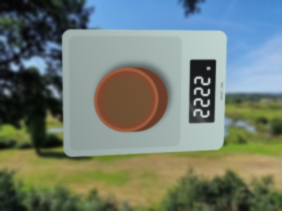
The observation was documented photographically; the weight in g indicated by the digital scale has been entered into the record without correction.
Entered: 2222 g
